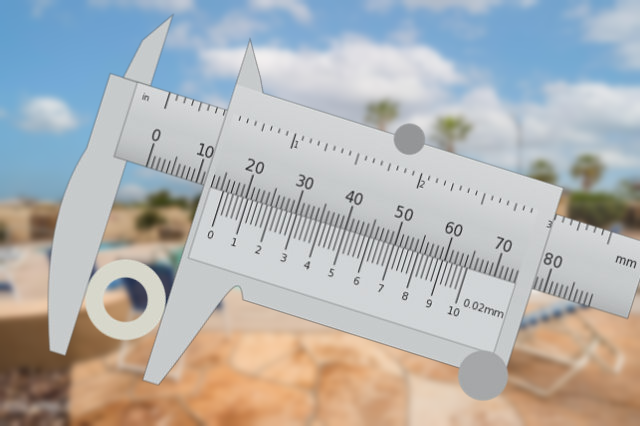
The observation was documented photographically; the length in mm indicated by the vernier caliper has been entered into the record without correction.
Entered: 15.5 mm
